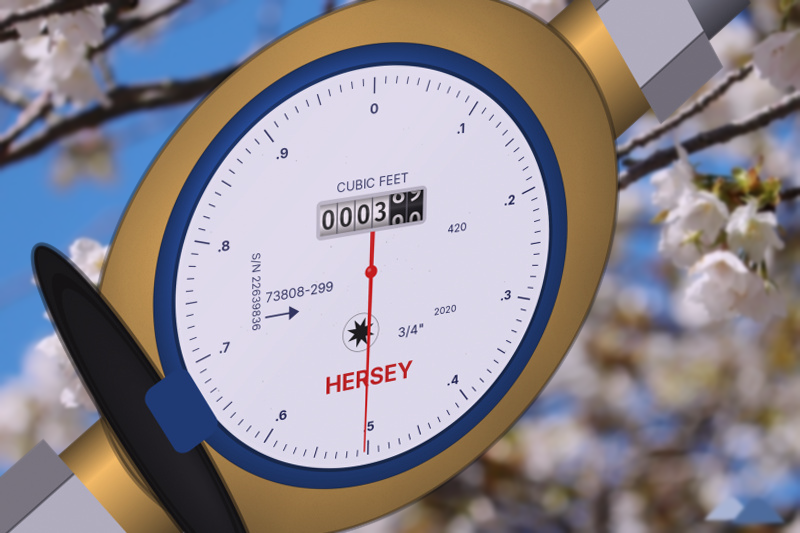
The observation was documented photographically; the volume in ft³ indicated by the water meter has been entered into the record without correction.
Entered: 389.50 ft³
